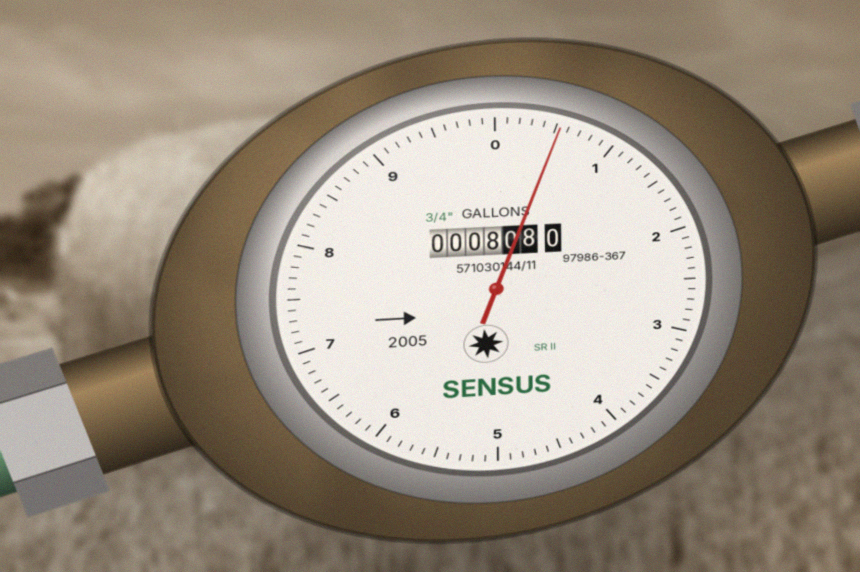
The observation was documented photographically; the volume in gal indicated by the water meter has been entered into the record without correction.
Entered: 8080.5 gal
